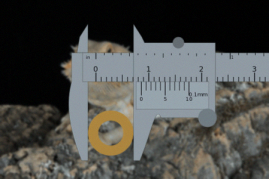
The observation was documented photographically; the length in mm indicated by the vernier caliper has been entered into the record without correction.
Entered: 8.6 mm
